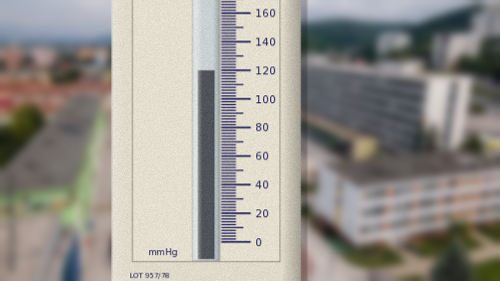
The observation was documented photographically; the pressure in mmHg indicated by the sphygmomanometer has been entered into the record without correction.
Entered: 120 mmHg
